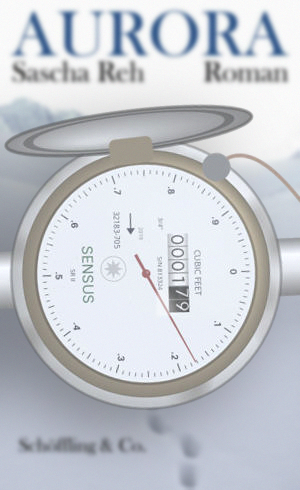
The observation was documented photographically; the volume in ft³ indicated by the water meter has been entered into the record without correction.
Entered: 179.17 ft³
